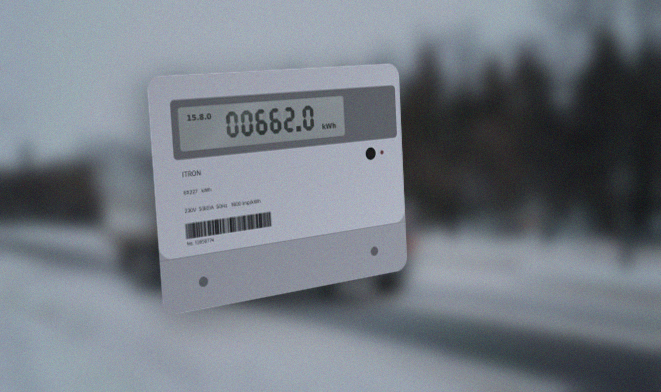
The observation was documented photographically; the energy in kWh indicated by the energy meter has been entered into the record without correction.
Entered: 662.0 kWh
